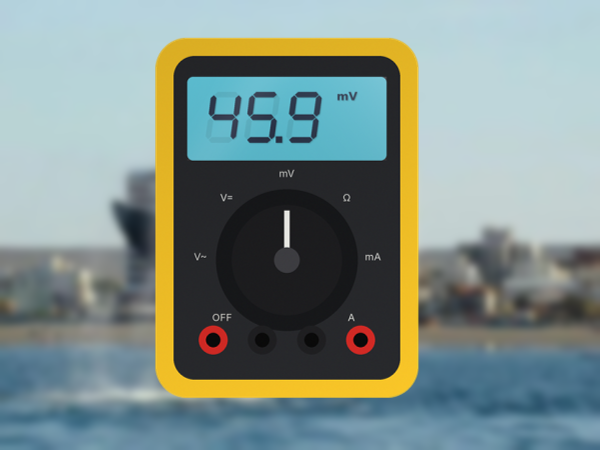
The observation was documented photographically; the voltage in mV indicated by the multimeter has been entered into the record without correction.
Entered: 45.9 mV
